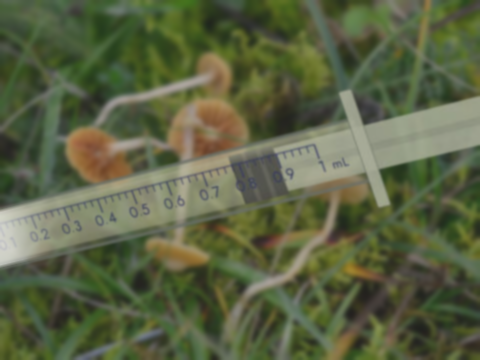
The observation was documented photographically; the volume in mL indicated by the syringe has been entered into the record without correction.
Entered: 0.78 mL
